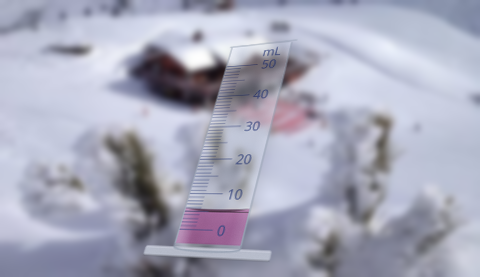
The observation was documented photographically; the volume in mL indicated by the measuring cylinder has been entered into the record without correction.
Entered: 5 mL
